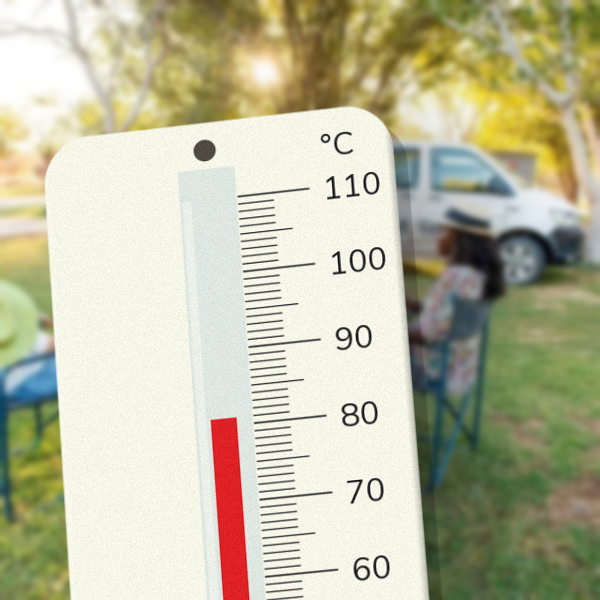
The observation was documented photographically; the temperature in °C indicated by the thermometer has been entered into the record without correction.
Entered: 81 °C
